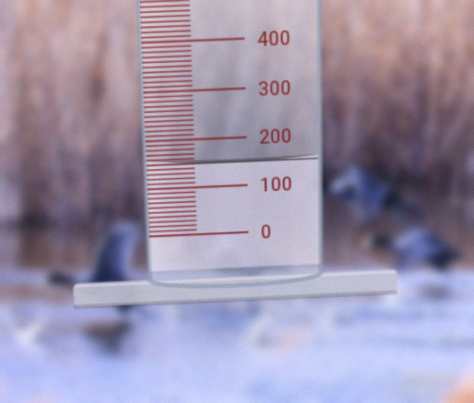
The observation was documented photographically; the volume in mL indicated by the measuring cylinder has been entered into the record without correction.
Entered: 150 mL
